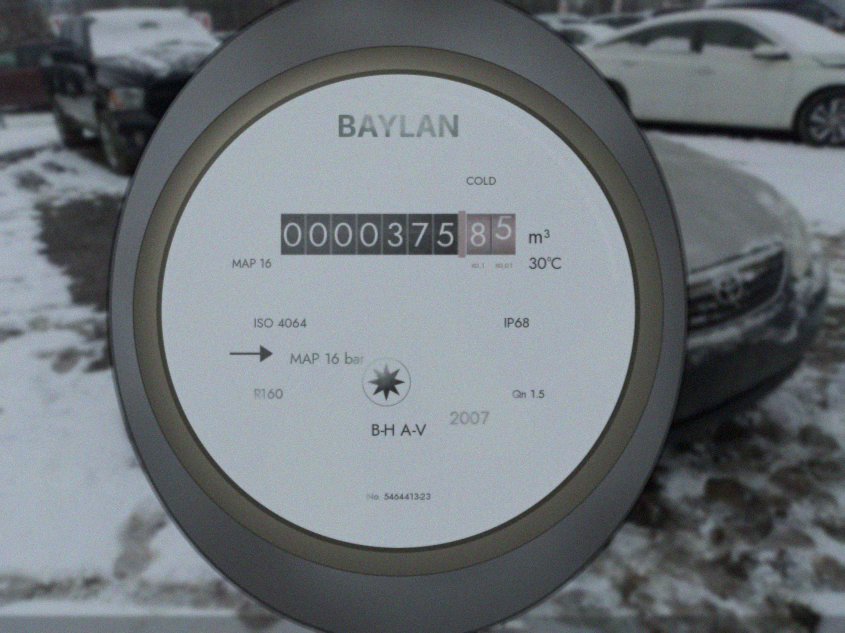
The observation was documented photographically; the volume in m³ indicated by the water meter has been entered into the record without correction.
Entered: 375.85 m³
